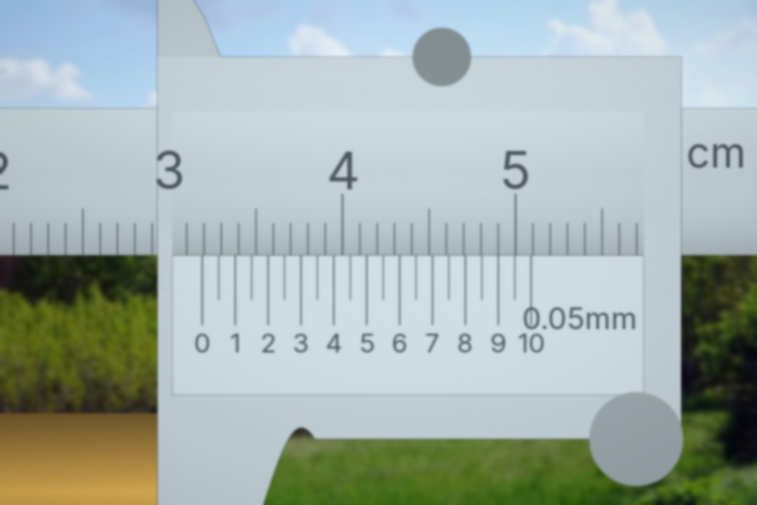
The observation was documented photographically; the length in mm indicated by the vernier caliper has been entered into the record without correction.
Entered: 31.9 mm
